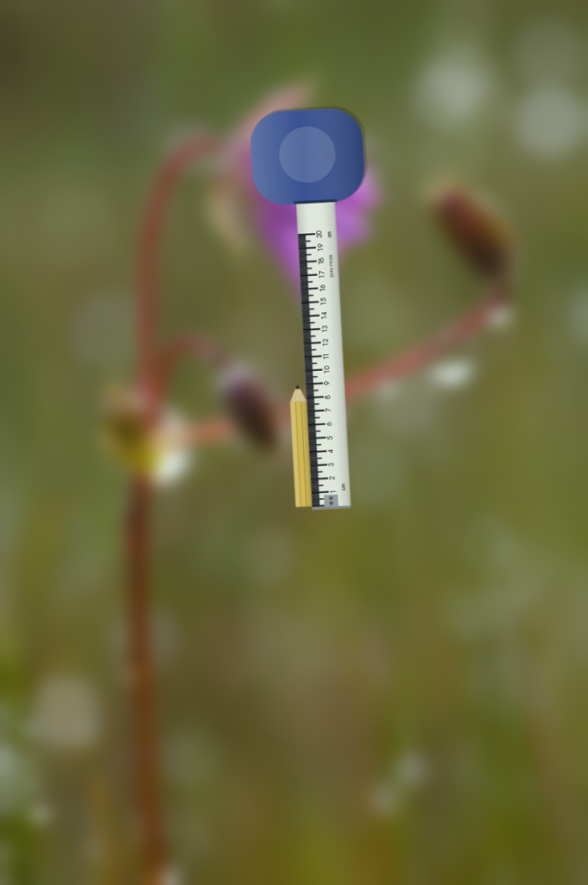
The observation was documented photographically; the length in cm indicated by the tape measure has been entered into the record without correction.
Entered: 9 cm
